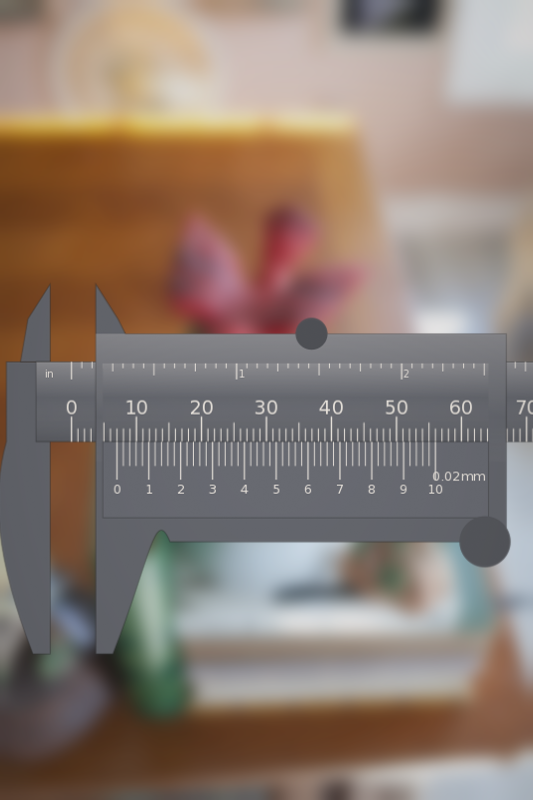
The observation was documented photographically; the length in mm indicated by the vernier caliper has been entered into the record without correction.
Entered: 7.0 mm
